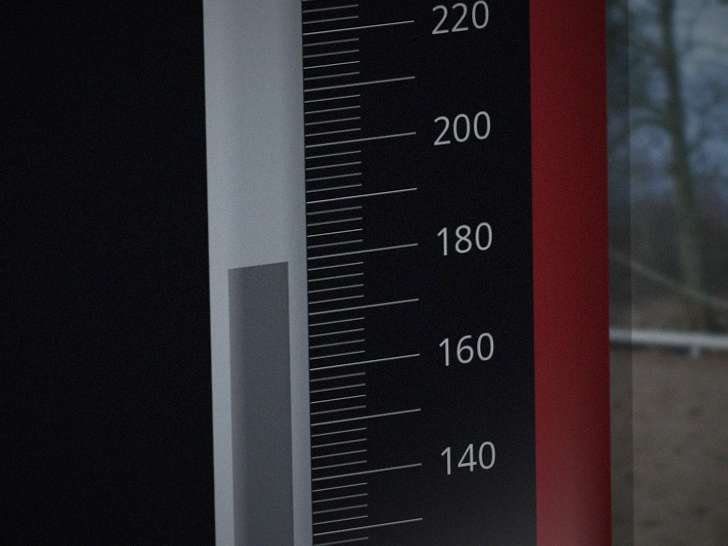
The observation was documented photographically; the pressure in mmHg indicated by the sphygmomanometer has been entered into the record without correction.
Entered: 180 mmHg
